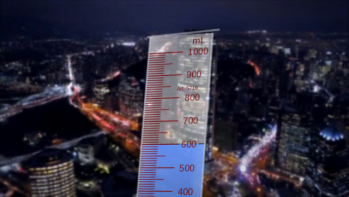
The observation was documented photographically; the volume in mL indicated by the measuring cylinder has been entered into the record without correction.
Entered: 600 mL
